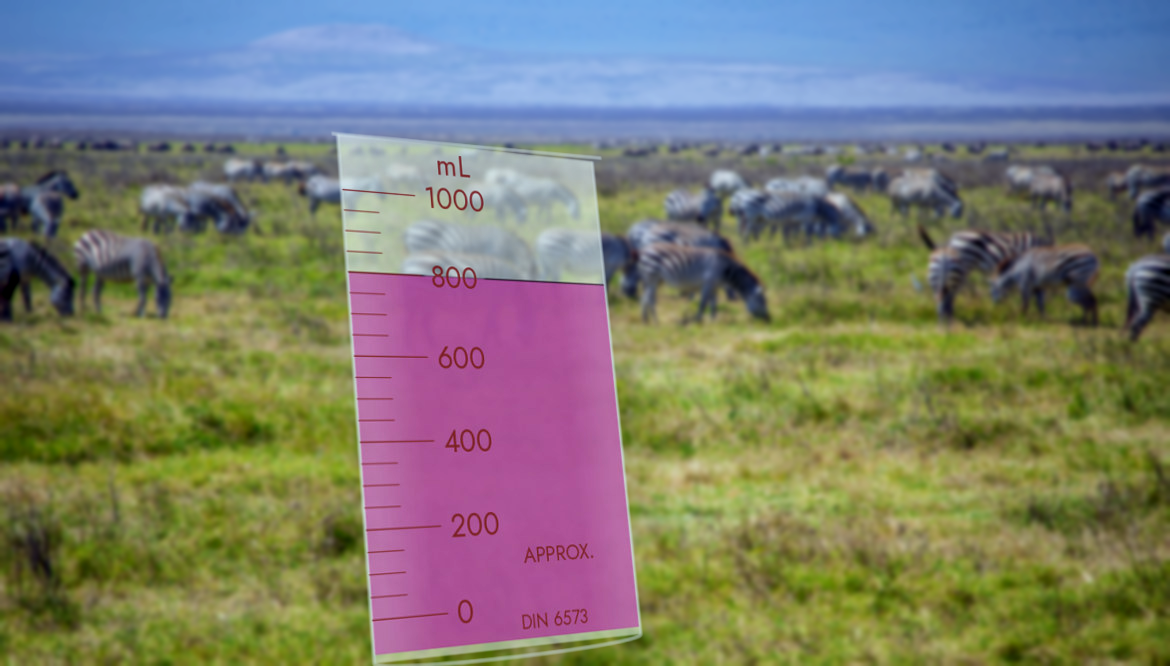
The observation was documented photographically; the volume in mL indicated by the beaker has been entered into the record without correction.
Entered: 800 mL
